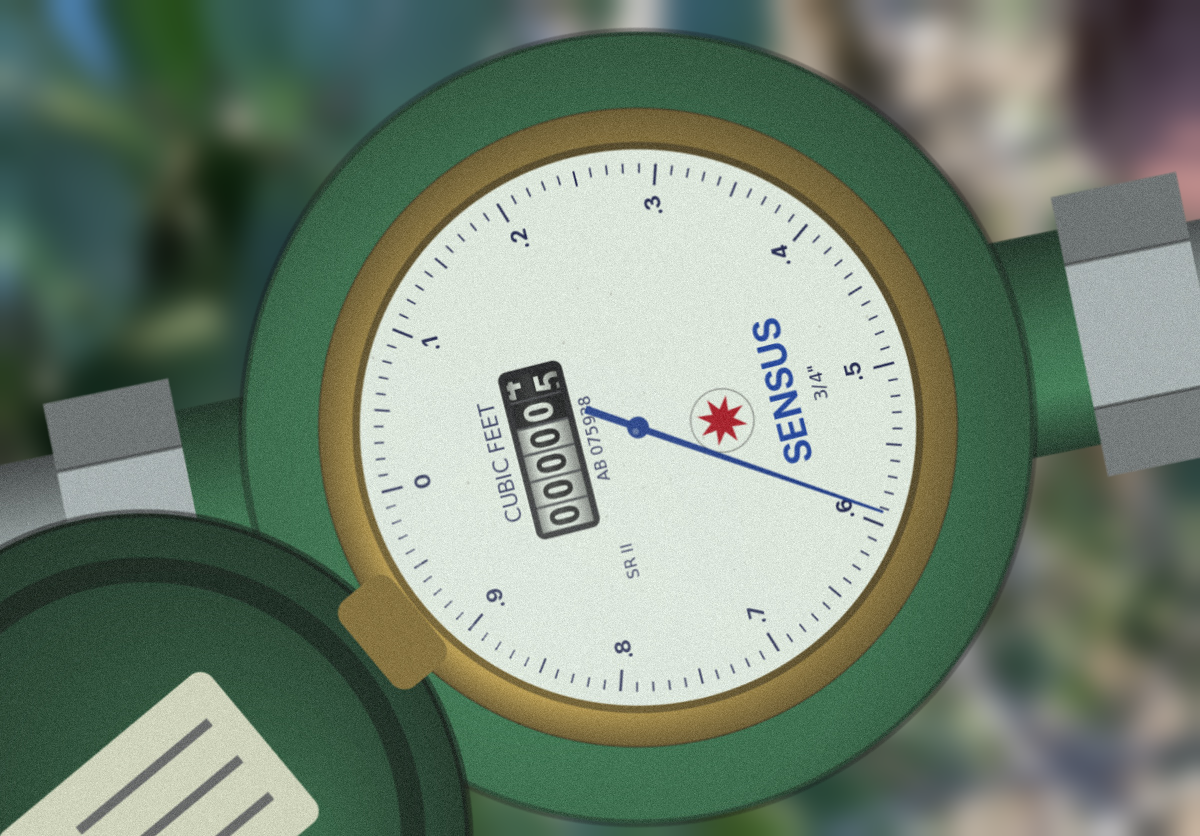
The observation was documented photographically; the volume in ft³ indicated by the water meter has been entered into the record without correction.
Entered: 4.59 ft³
